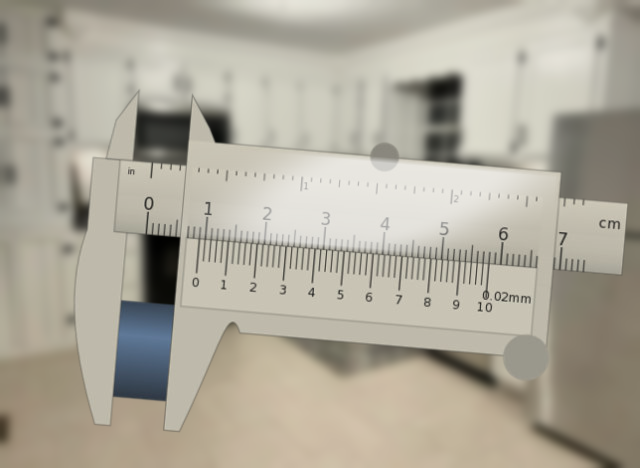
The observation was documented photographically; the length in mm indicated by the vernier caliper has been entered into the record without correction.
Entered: 9.0 mm
